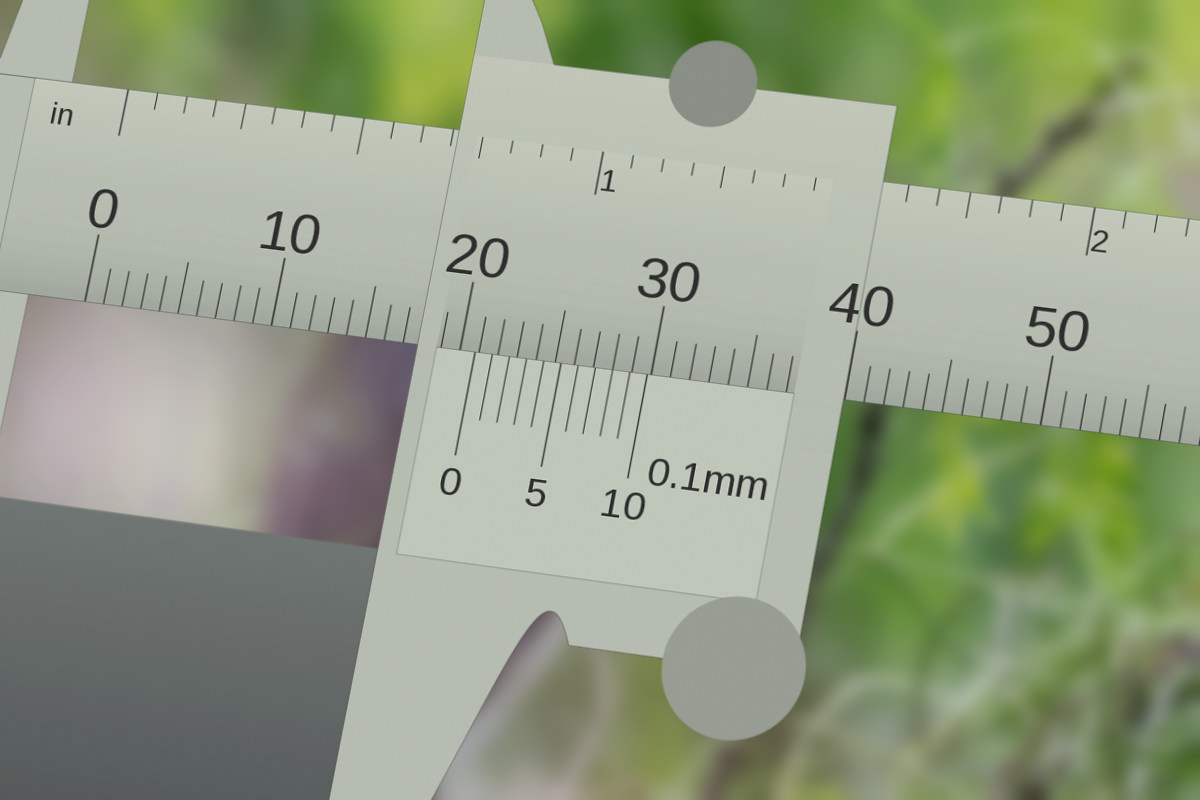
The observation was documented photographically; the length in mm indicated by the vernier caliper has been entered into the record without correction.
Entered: 20.8 mm
